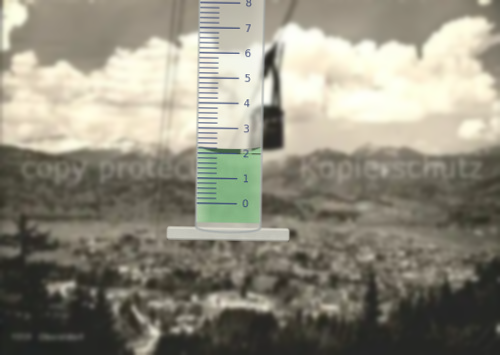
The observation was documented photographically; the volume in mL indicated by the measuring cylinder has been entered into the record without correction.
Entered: 2 mL
